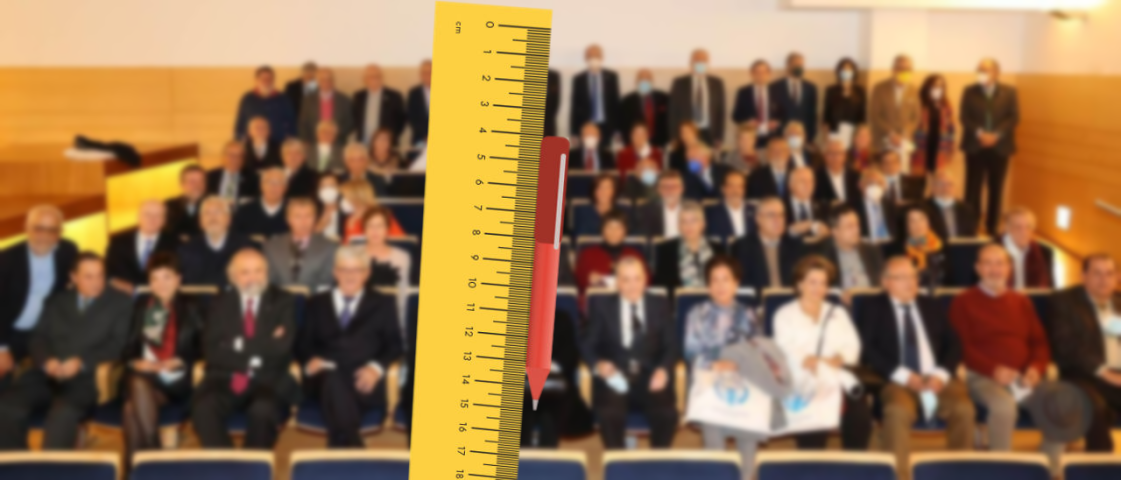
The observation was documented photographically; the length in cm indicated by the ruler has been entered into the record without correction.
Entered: 11 cm
